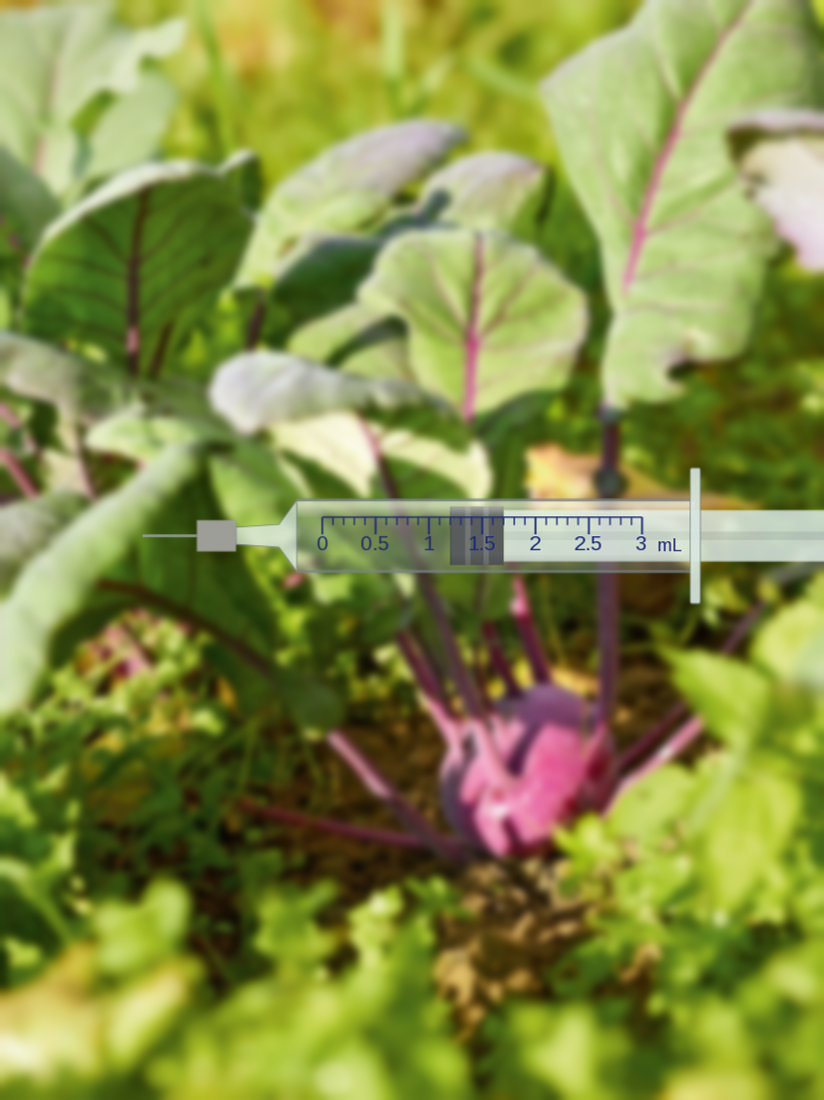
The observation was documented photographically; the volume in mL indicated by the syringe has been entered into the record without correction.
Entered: 1.2 mL
